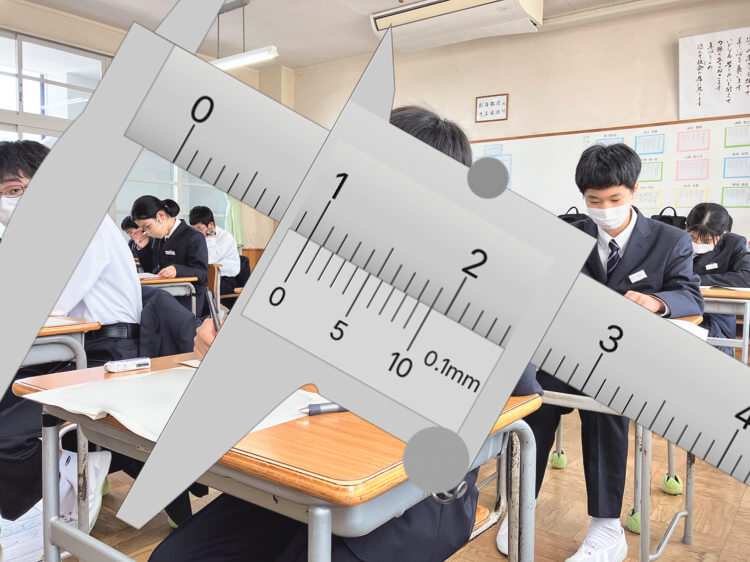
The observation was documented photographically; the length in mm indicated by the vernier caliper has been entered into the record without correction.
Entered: 10.0 mm
